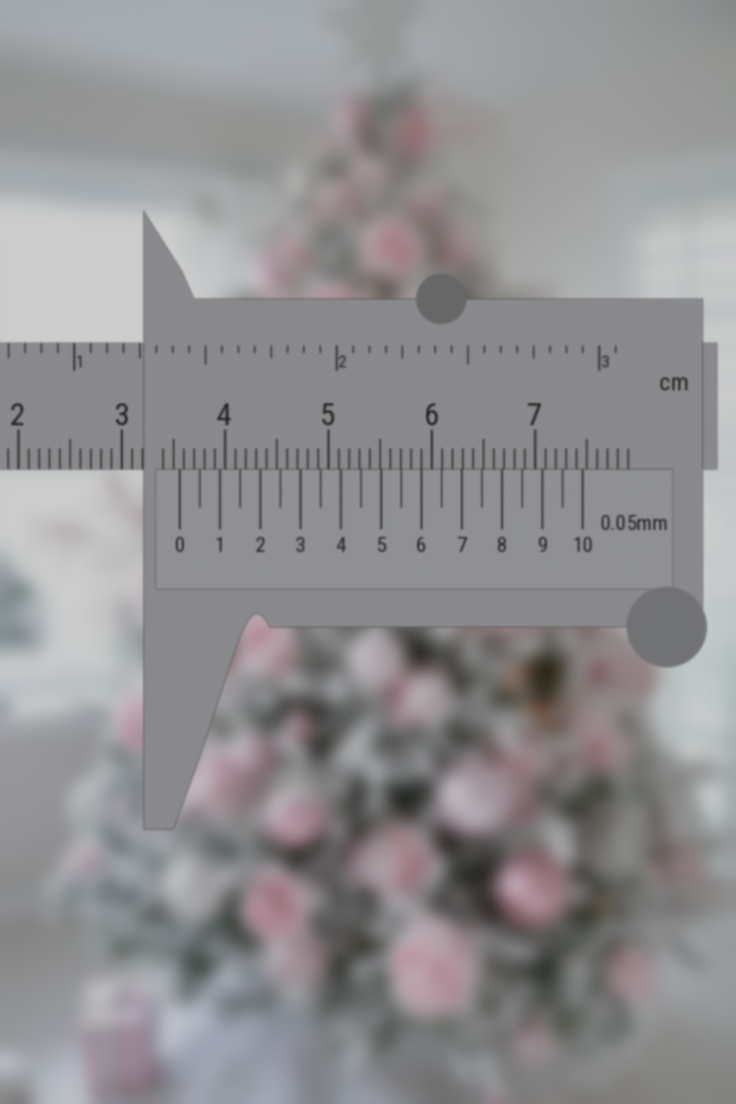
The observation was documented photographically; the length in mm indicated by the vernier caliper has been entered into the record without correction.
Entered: 35.6 mm
